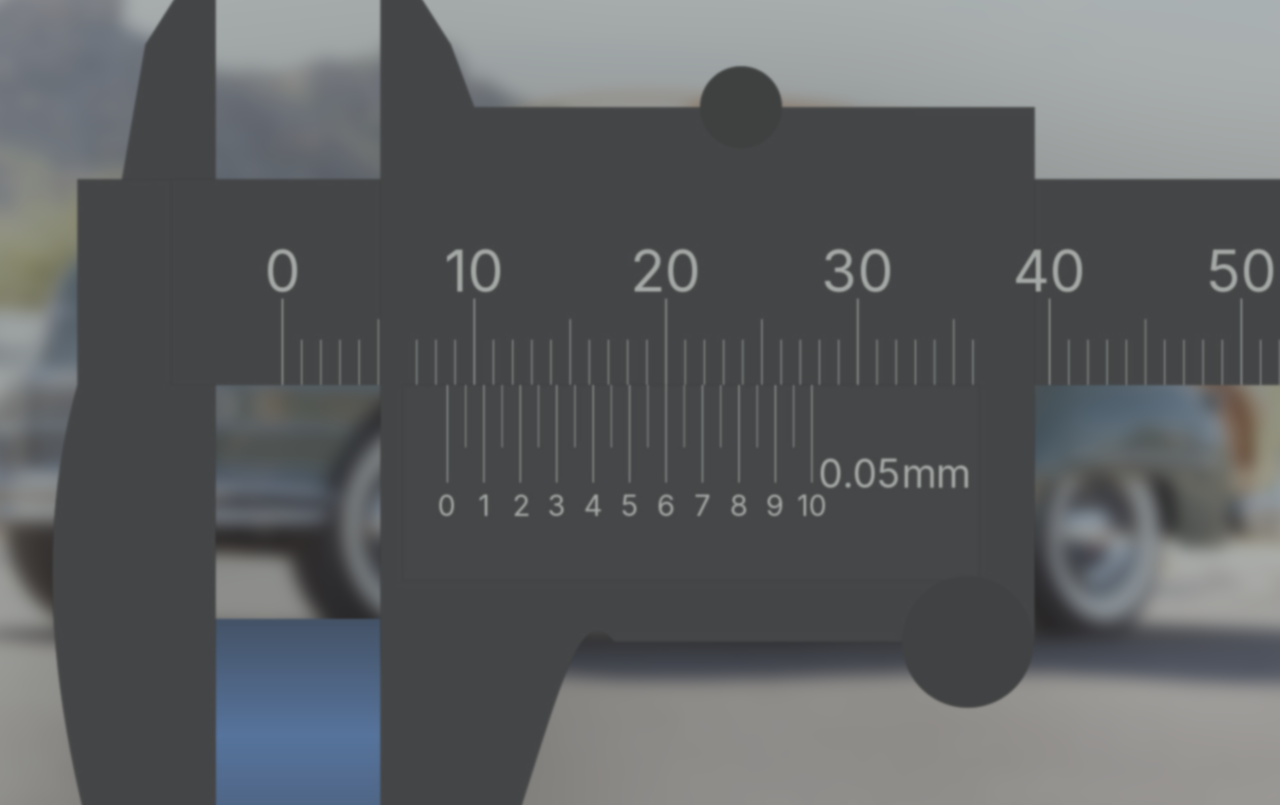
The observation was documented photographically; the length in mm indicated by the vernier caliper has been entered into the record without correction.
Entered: 8.6 mm
